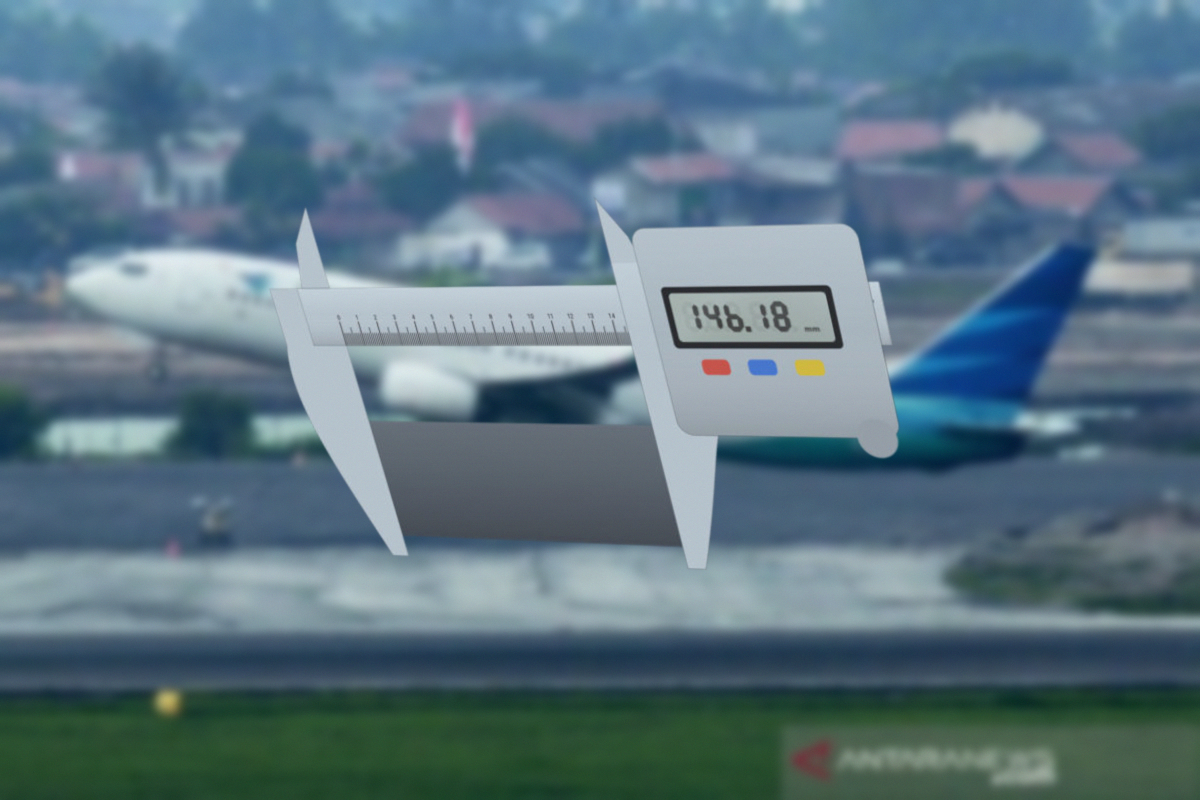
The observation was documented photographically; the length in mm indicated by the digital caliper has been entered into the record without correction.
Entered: 146.18 mm
